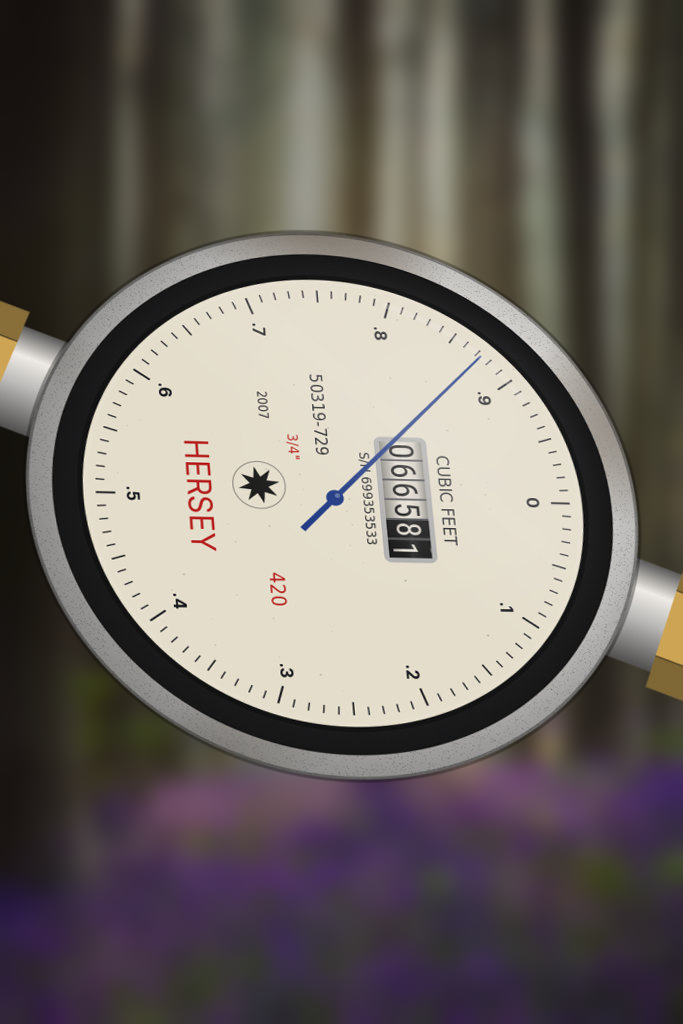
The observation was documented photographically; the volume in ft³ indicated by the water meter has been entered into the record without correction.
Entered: 66580.87 ft³
